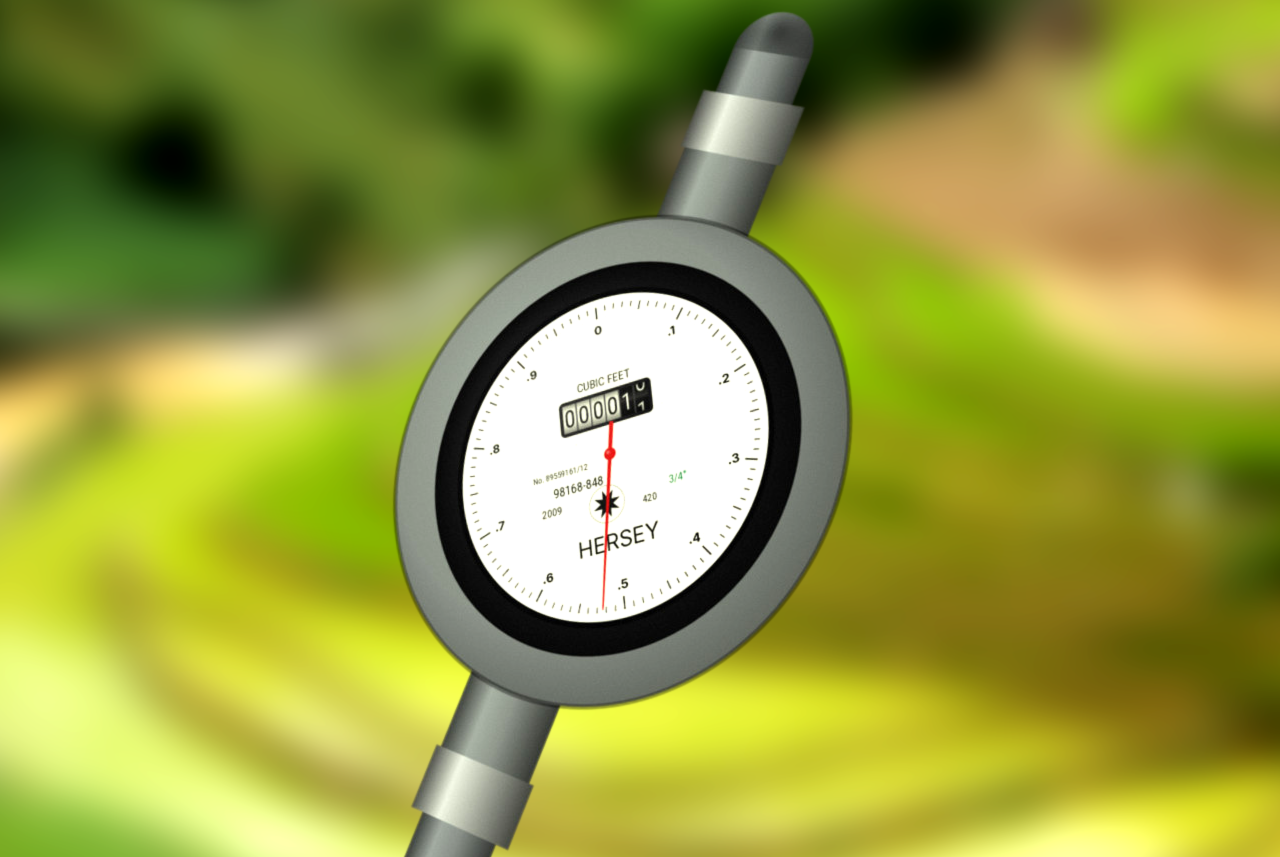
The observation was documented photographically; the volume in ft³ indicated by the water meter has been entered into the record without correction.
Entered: 10.52 ft³
